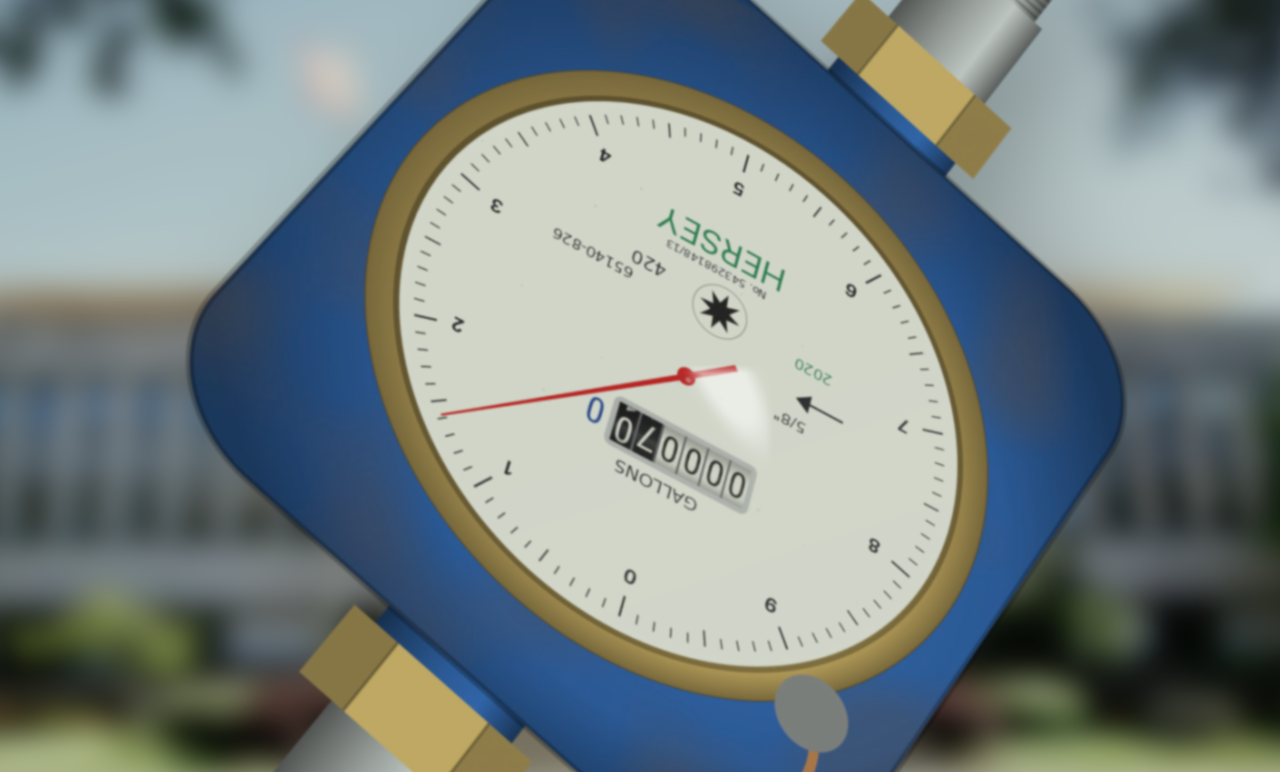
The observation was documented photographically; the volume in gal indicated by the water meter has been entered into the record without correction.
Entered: 701.4 gal
